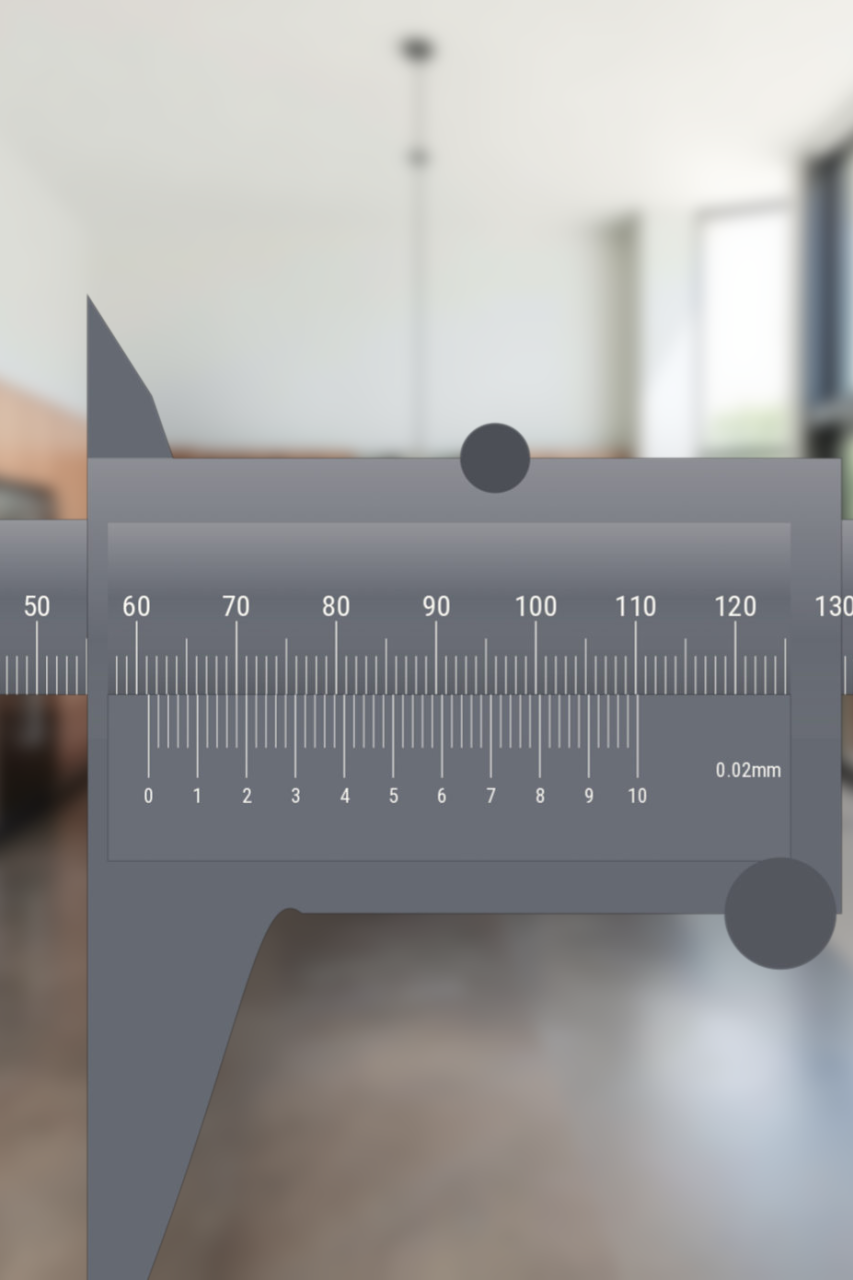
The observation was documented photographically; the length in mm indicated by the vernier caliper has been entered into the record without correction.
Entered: 61.2 mm
